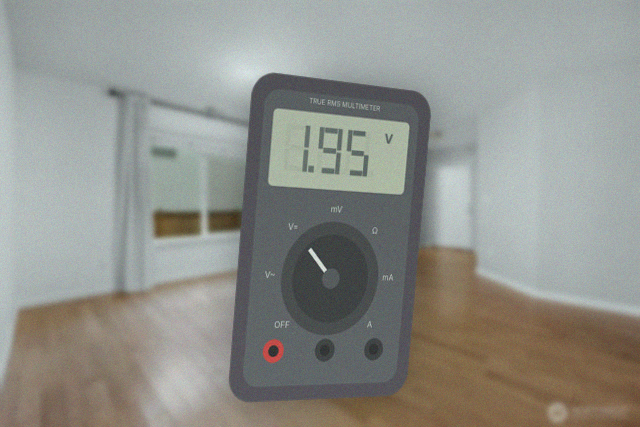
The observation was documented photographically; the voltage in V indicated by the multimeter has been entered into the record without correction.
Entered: 1.95 V
